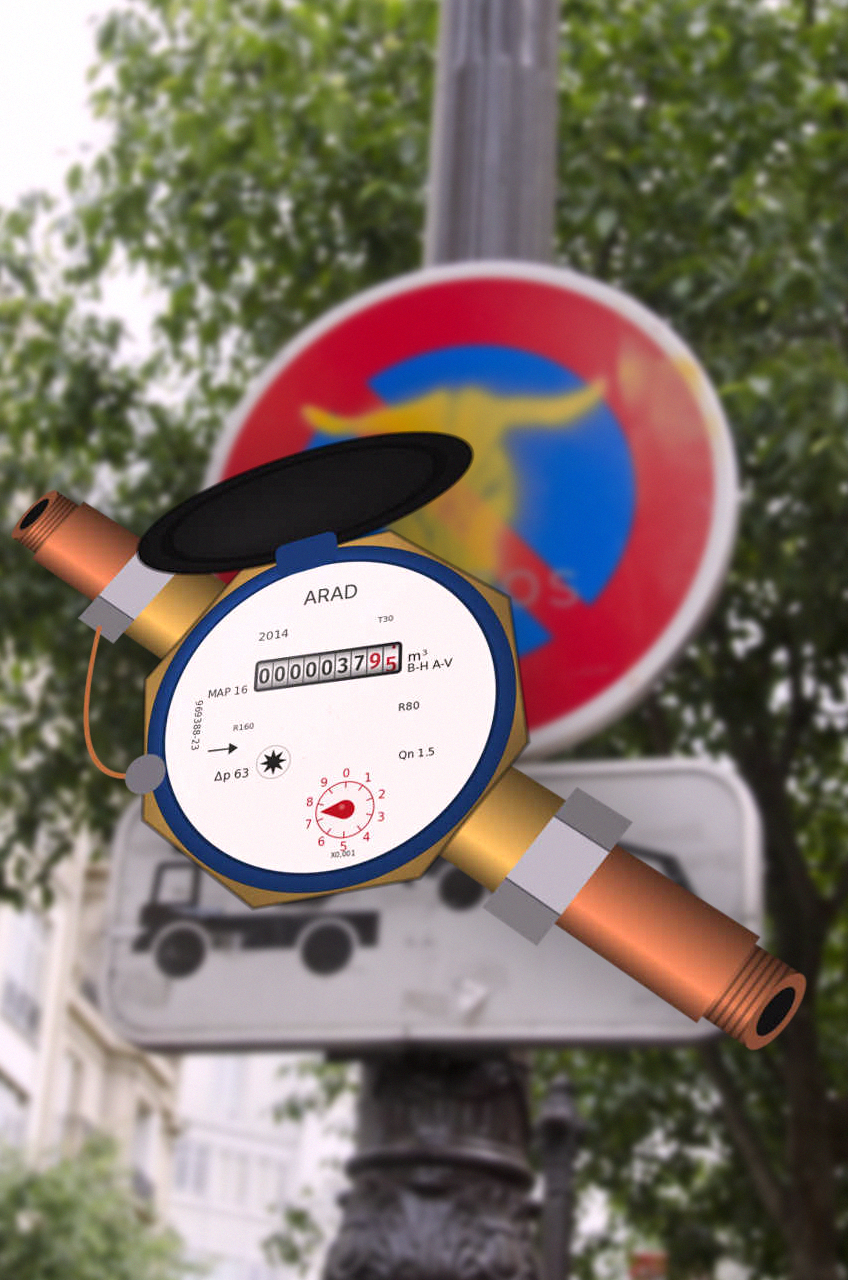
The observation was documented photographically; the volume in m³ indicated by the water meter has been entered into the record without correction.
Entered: 37.947 m³
